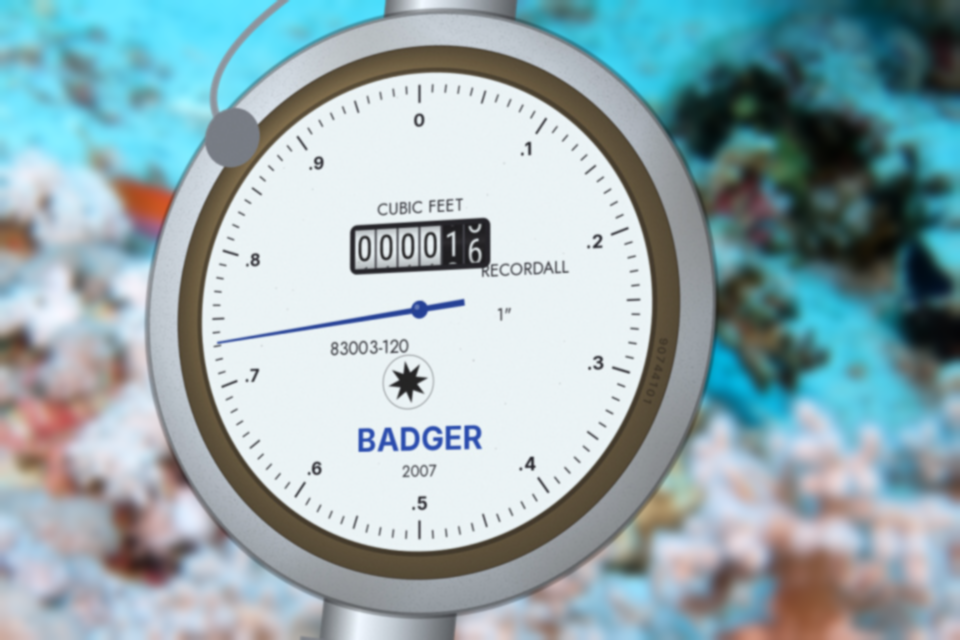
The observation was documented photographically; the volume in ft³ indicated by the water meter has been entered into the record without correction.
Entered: 15.73 ft³
